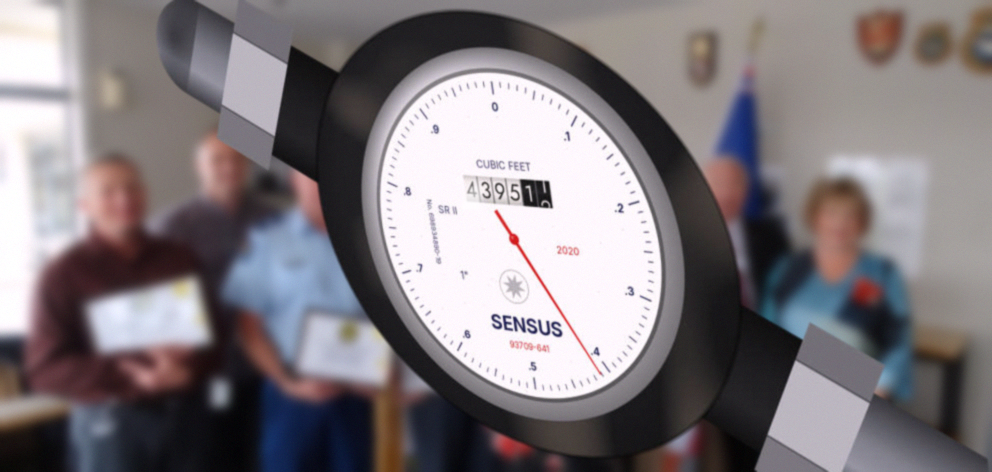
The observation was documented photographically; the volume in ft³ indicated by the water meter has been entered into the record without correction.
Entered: 439511.41 ft³
